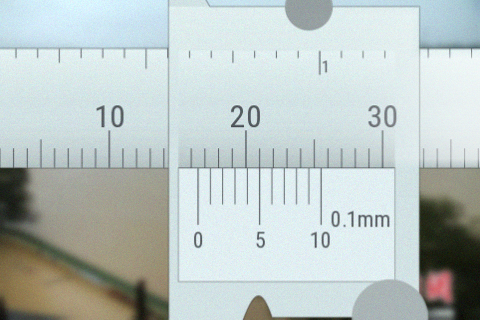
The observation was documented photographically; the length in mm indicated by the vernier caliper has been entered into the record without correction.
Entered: 16.5 mm
